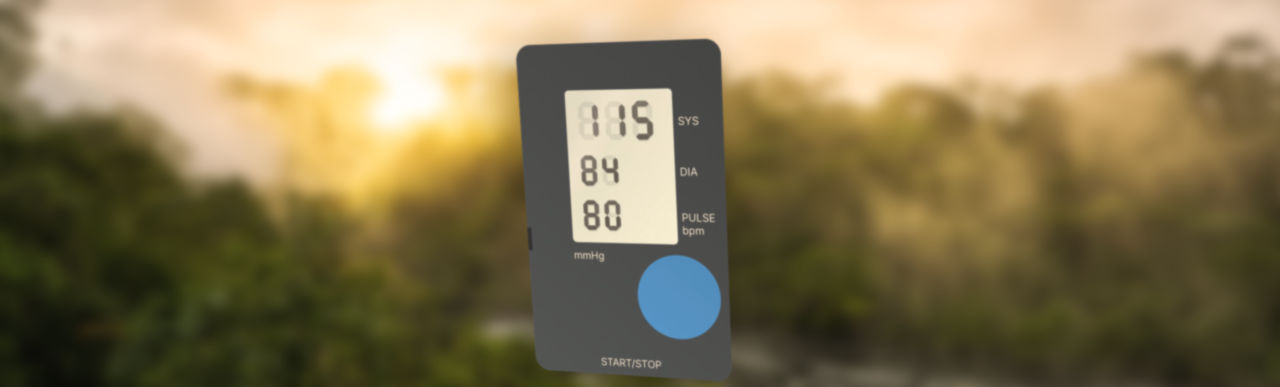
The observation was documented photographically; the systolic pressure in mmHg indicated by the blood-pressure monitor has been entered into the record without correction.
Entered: 115 mmHg
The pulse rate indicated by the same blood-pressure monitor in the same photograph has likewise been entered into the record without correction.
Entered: 80 bpm
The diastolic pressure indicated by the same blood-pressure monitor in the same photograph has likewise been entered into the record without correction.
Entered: 84 mmHg
